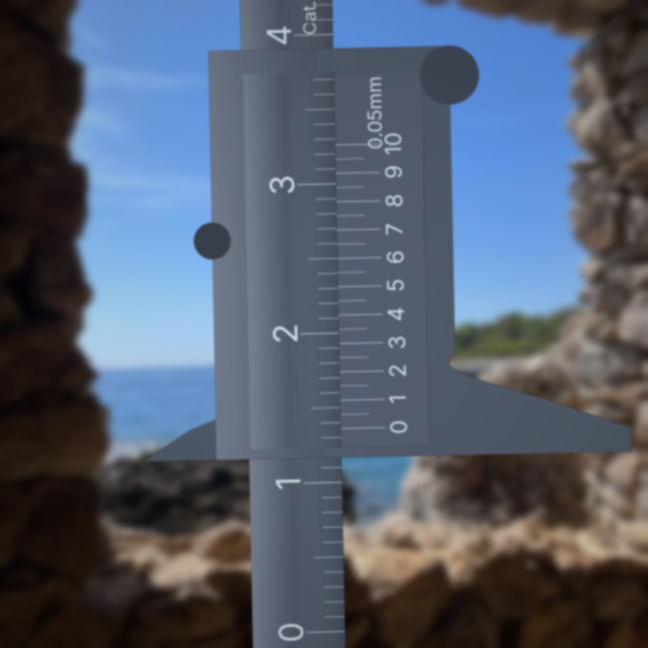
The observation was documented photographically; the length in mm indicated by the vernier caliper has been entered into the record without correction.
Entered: 13.6 mm
